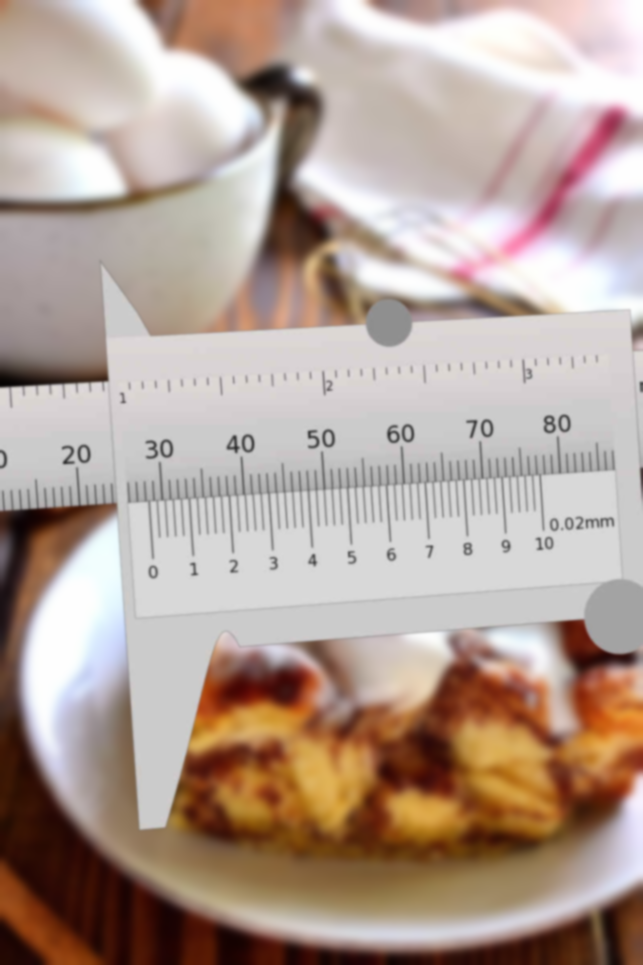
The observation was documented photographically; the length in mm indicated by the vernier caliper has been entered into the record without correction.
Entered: 28.4 mm
